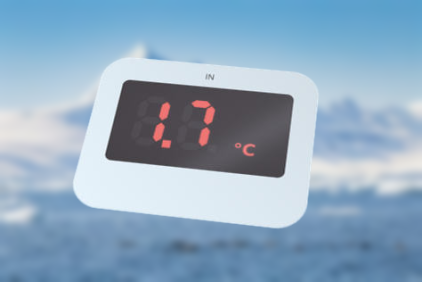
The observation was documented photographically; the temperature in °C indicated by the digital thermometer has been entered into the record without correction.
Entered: 1.7 °C
